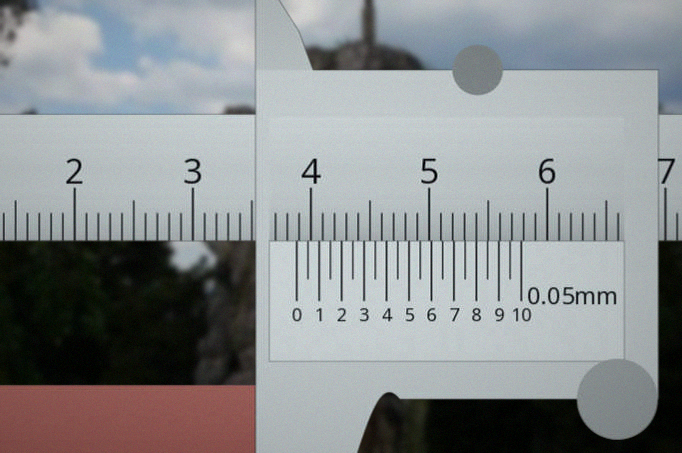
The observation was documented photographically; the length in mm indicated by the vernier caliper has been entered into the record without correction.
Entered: 38.8 mm
